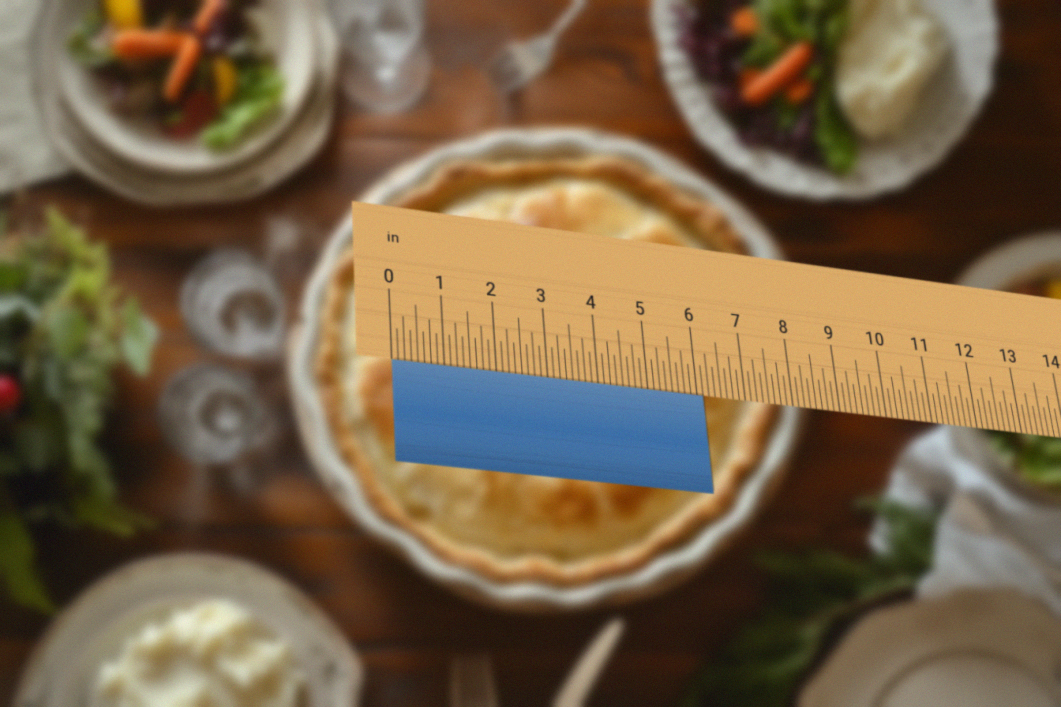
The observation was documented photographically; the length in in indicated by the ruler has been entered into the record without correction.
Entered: 6.125 in
